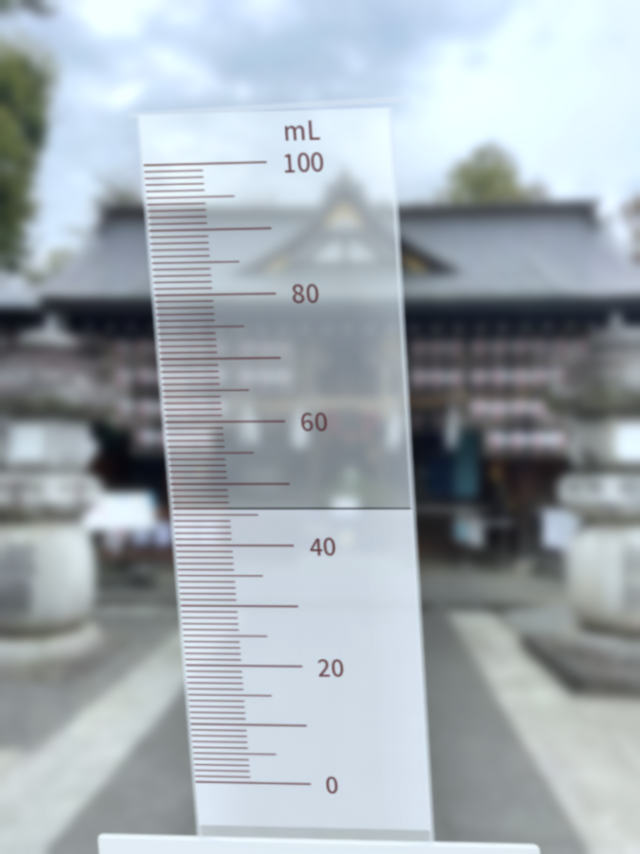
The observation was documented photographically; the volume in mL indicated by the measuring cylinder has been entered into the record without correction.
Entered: 46 mL
